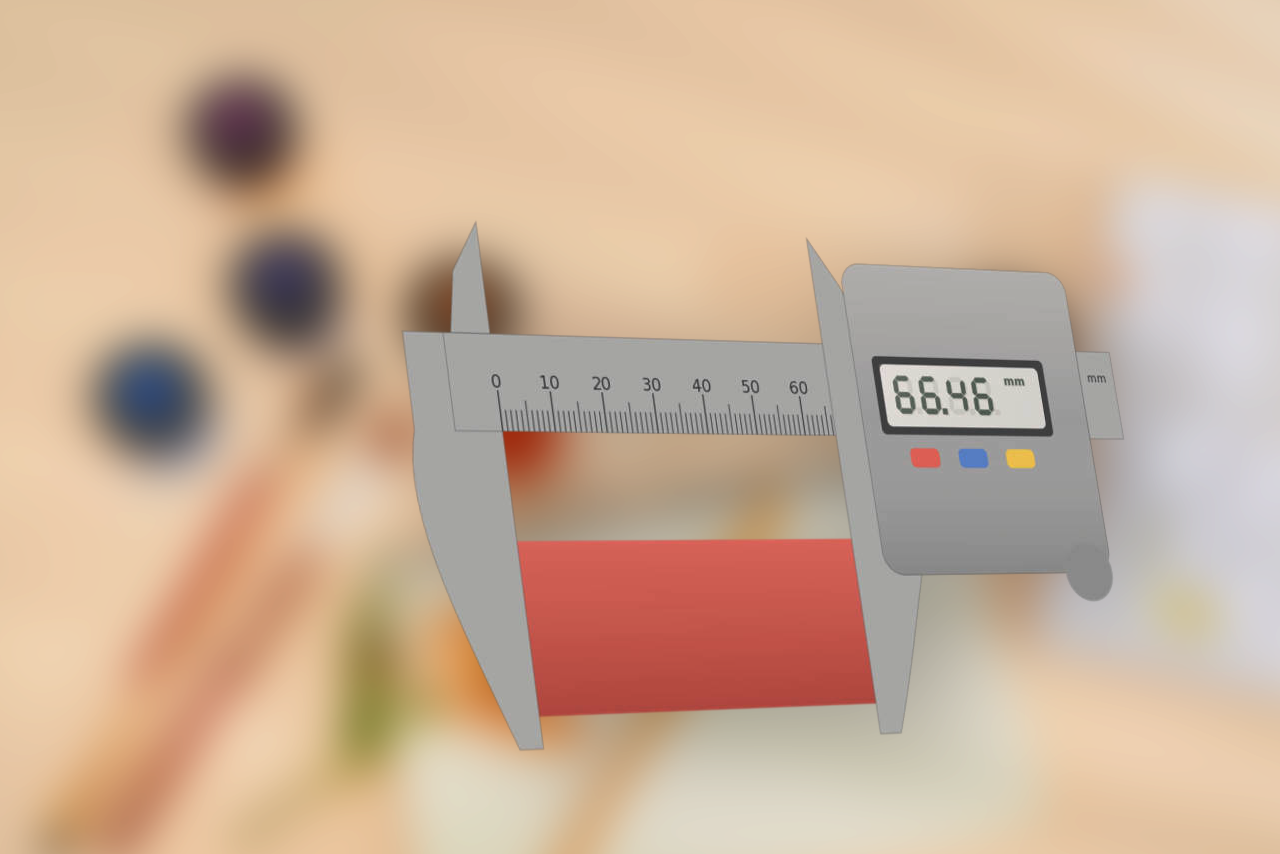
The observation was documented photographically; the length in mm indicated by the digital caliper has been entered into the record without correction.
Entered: 66.46 mm
